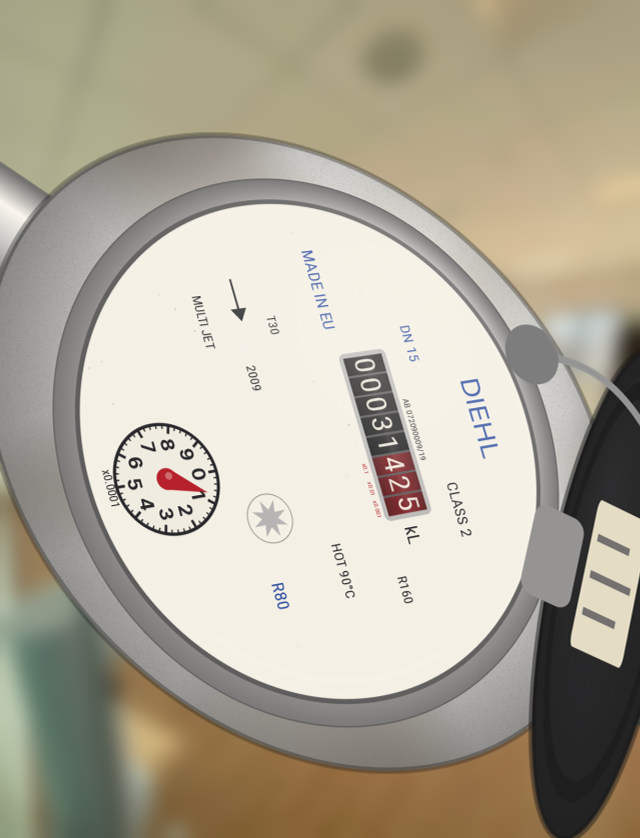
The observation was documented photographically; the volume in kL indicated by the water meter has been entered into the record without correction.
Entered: 31.4250 kL
